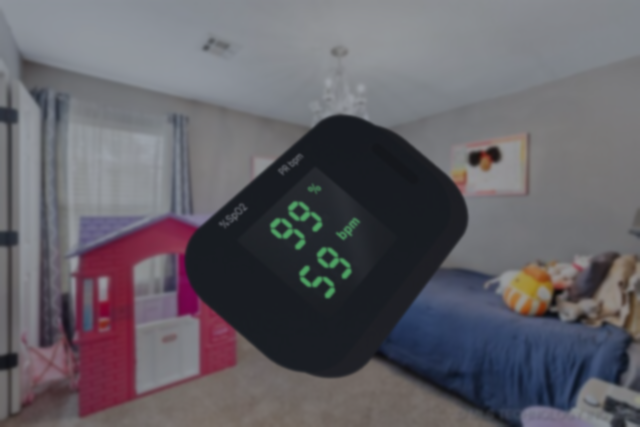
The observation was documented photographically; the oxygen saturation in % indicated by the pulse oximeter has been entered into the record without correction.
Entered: 99 %
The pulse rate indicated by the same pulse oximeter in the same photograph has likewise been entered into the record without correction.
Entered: 59 bpm
